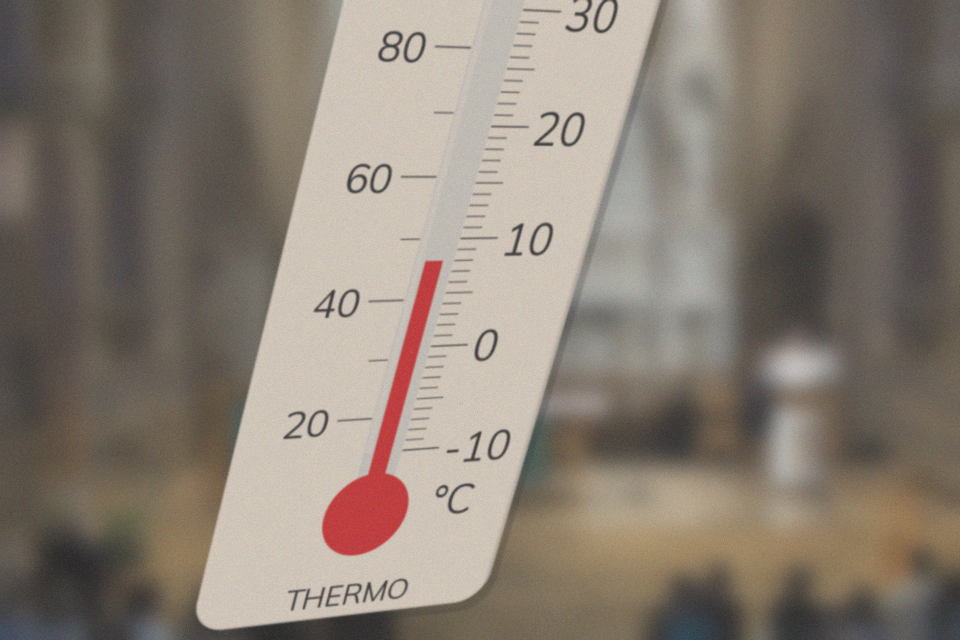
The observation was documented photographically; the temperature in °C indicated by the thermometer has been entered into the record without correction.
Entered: 8 °C
